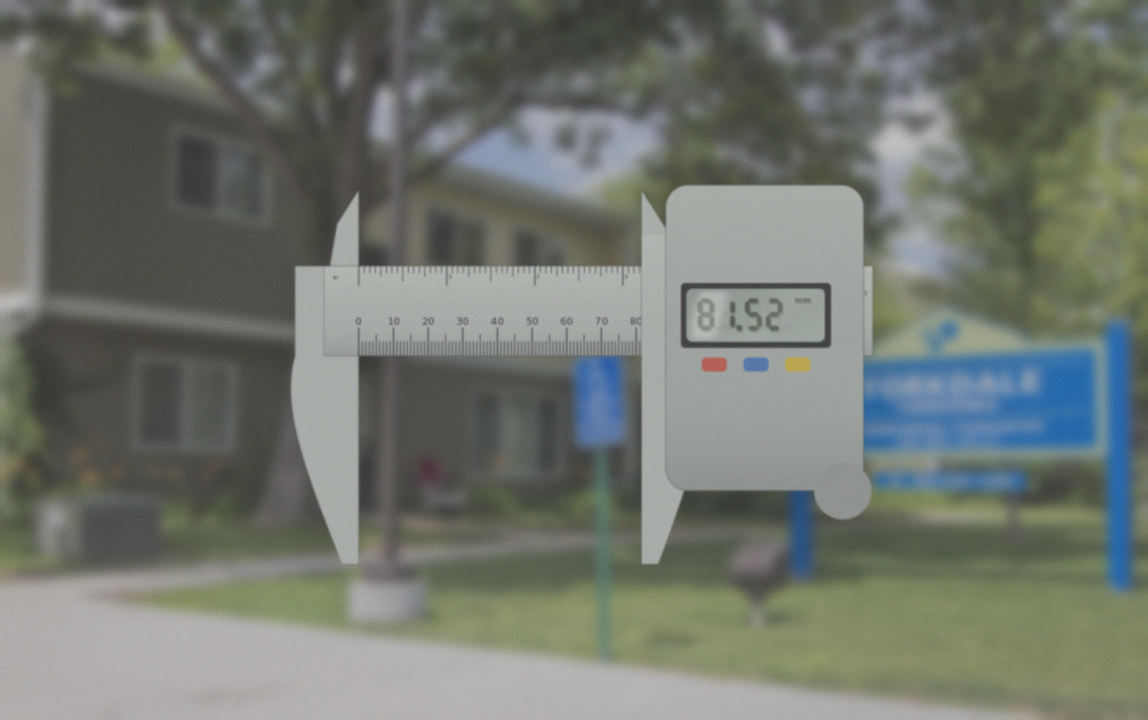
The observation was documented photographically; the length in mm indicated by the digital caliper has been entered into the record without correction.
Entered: 81.52 mm
